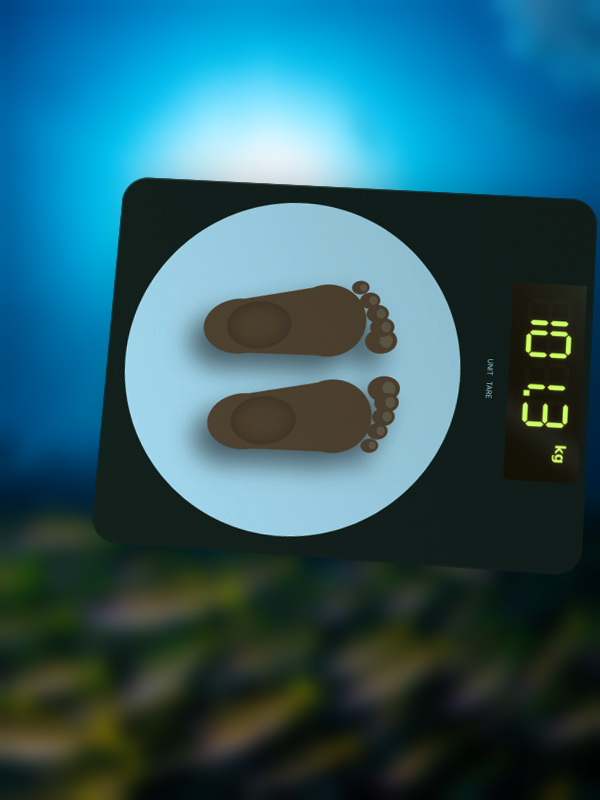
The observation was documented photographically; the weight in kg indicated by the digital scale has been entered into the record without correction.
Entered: 101.3 kg
